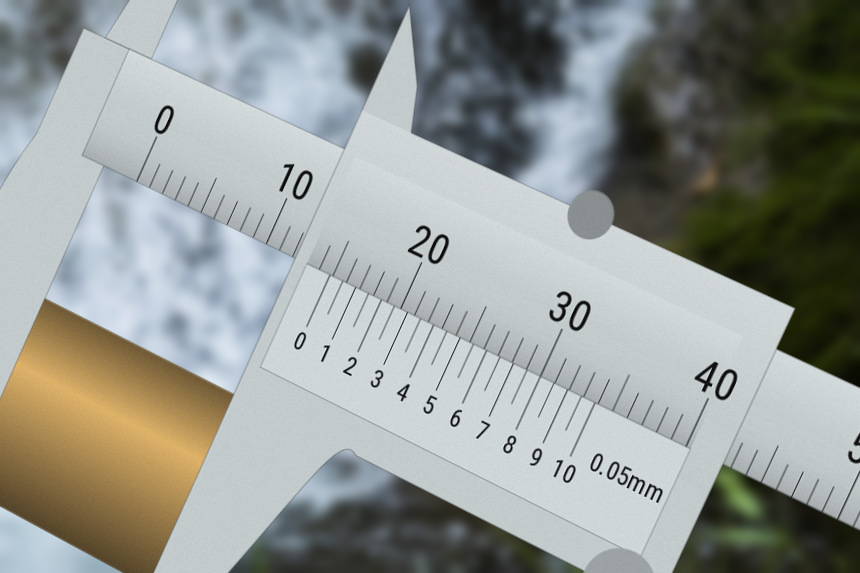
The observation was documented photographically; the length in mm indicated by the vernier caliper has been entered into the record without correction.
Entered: 14.8 mm
